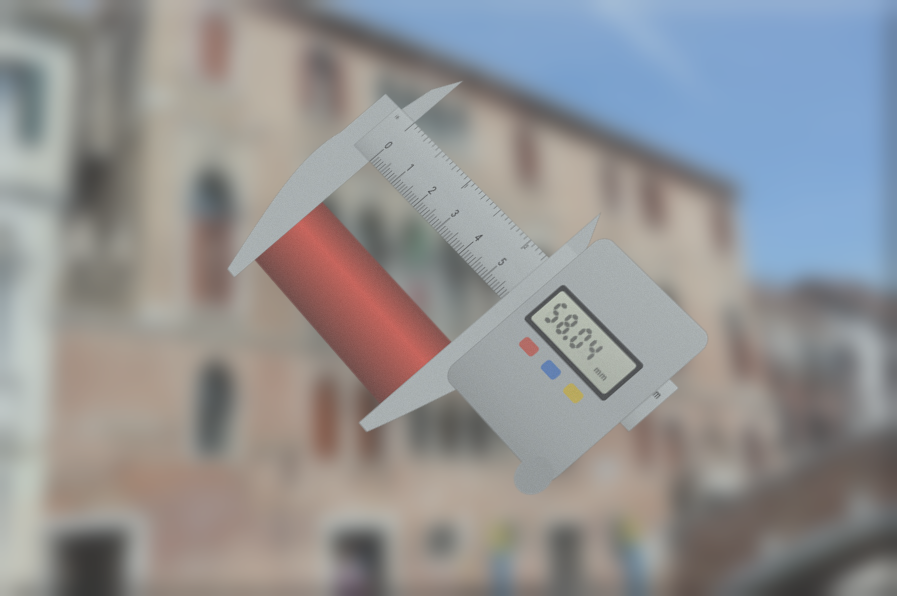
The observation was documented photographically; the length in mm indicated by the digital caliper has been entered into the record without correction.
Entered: 58.04 mm
